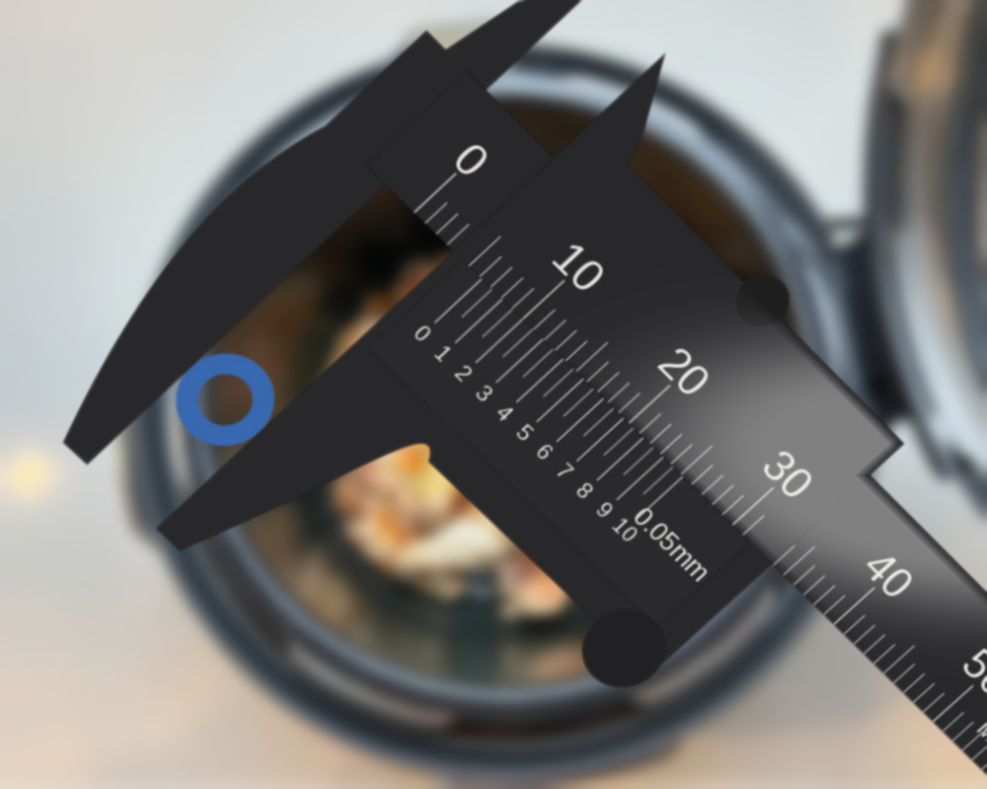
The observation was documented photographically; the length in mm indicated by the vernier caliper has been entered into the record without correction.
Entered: 6.2 mm
